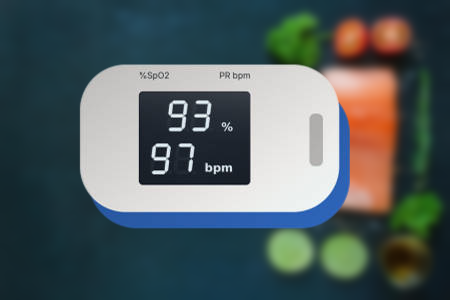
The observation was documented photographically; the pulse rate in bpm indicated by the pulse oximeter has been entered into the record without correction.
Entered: 97 bpm
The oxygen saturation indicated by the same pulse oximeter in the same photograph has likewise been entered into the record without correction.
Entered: 93 %
